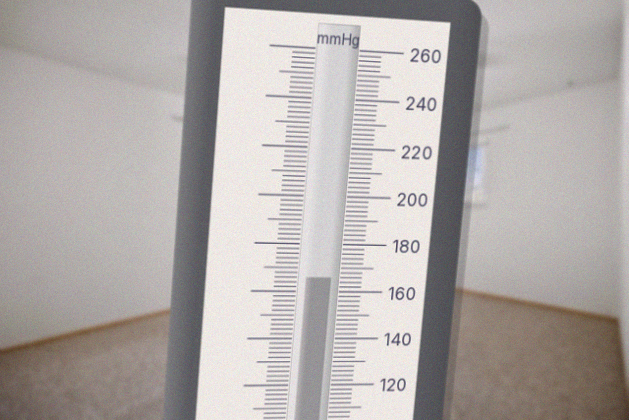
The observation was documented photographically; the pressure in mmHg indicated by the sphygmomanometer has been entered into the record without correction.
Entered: 166 mmHg
